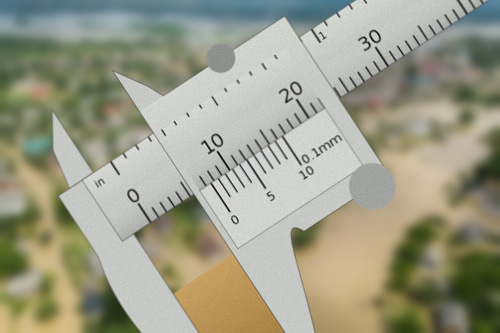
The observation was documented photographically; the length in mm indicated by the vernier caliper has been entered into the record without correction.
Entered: 7.6 mm
